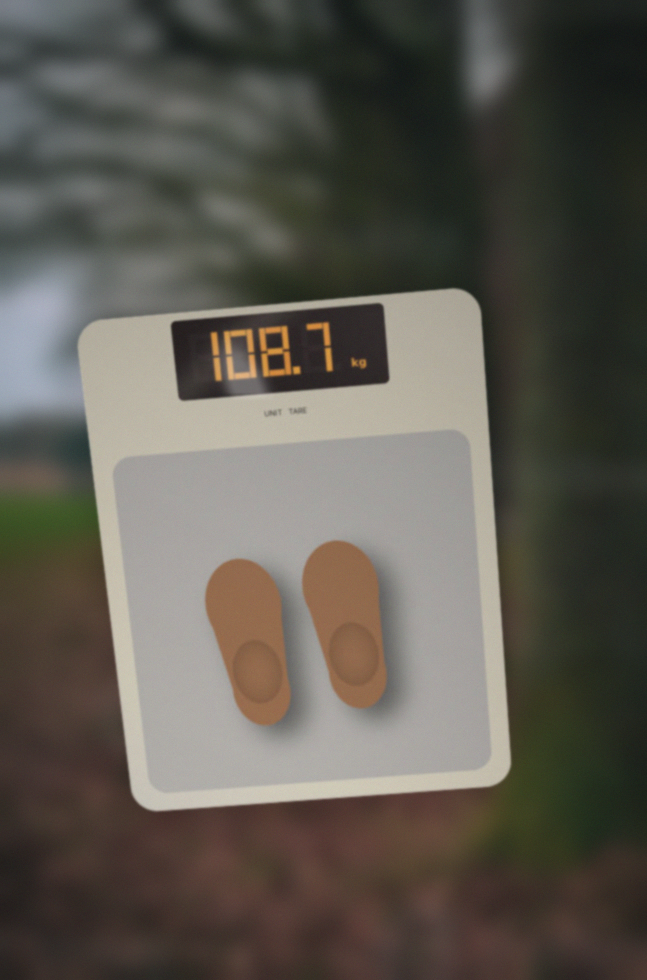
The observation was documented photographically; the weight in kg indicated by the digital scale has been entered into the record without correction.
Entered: 108.7 kg
